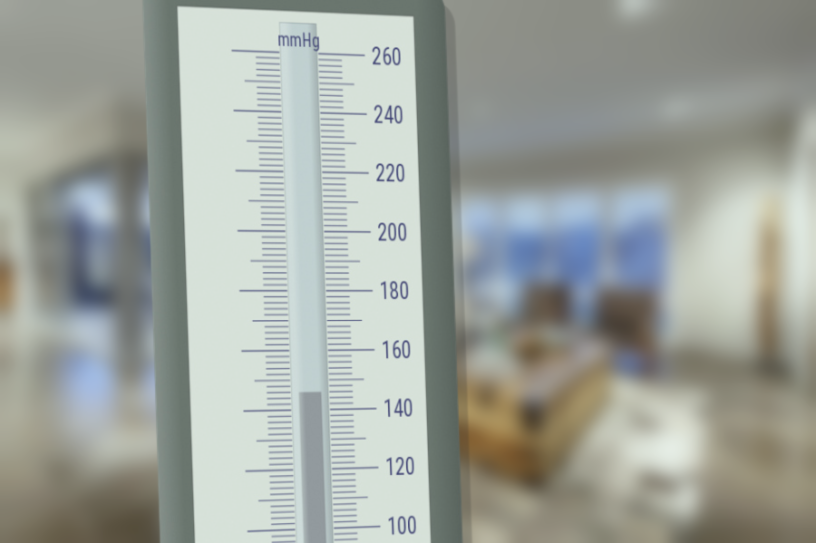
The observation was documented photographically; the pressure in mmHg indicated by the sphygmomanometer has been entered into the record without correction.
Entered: 146 mmHg
